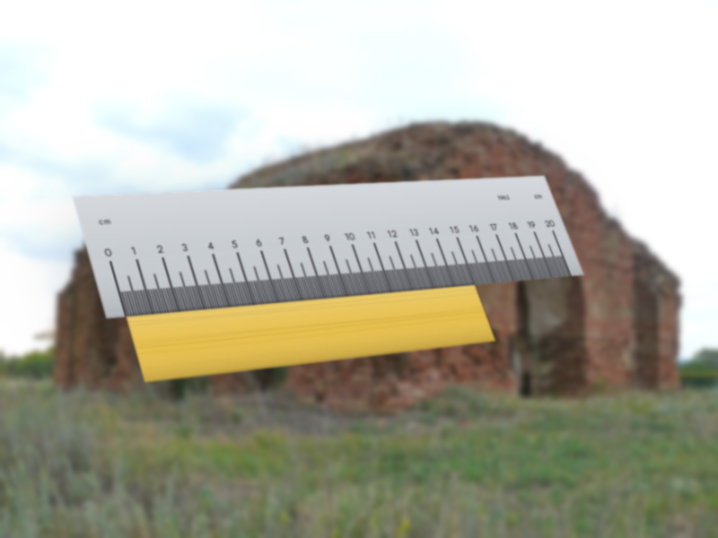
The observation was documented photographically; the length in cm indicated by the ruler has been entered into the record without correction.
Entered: 15 cm
